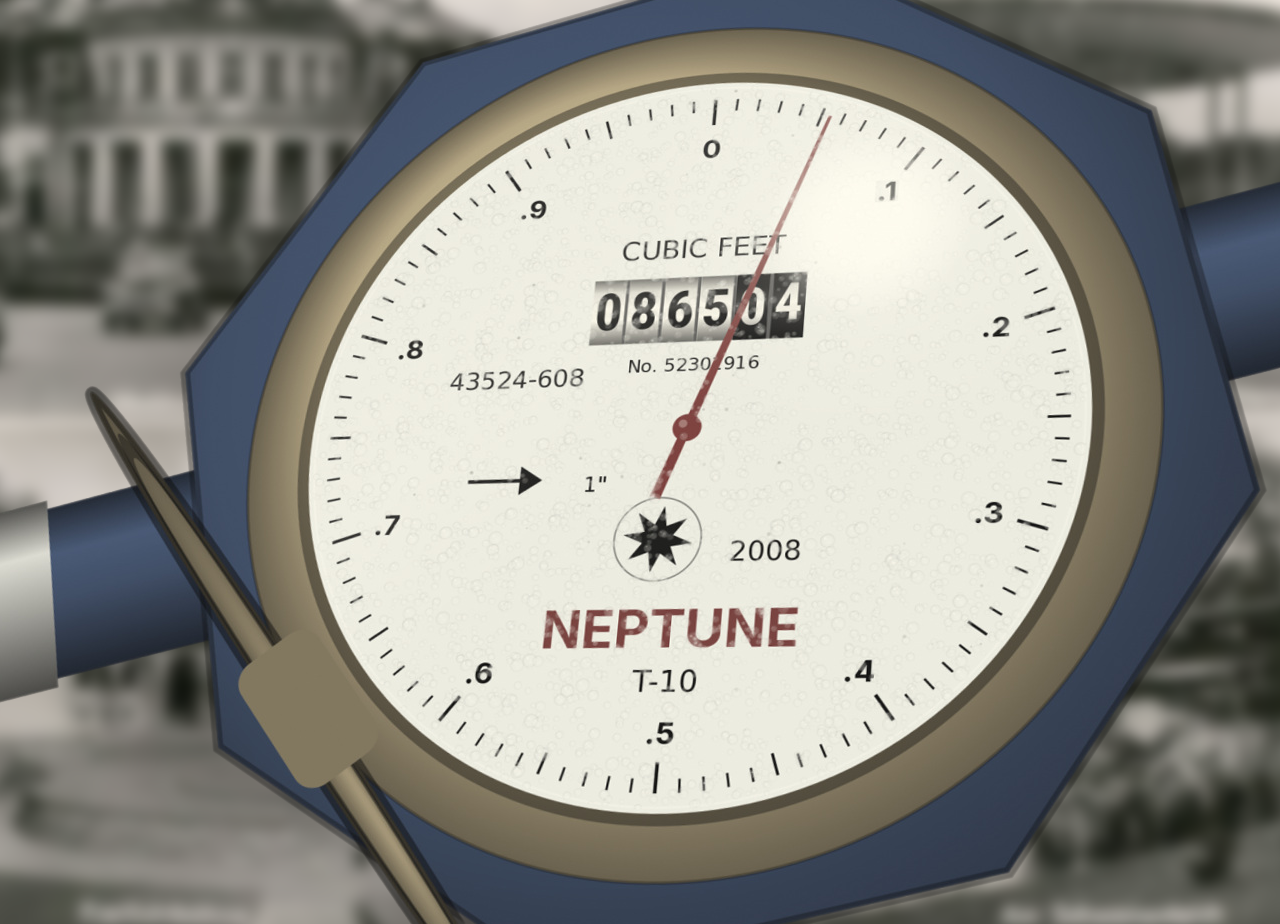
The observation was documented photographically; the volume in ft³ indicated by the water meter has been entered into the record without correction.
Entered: 86504.05 ft³
